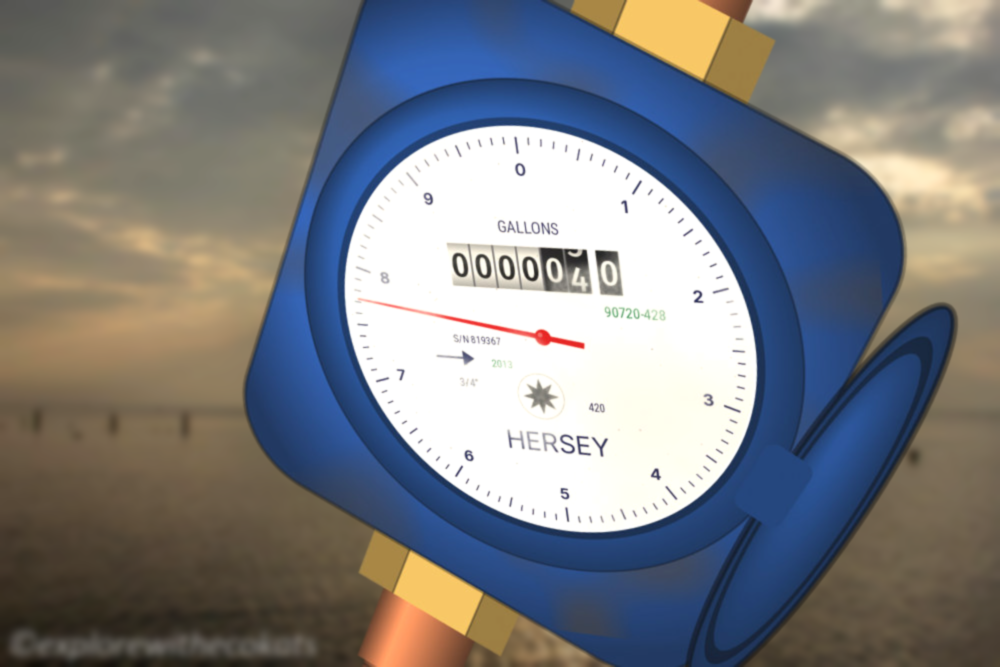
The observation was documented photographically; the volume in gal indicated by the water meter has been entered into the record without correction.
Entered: 37.7 gal
